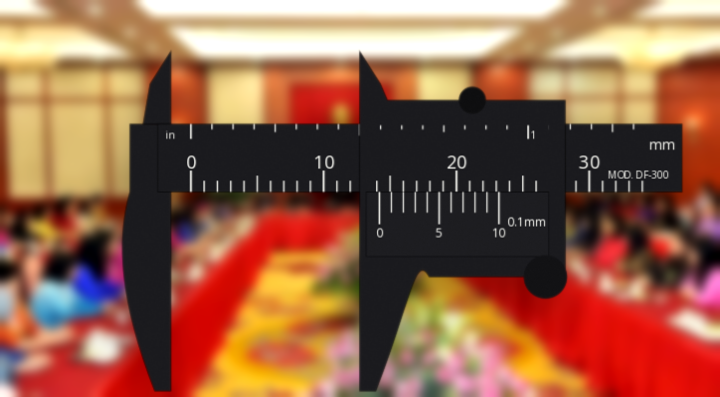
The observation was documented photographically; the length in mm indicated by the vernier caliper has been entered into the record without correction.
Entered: 14.2 mm
